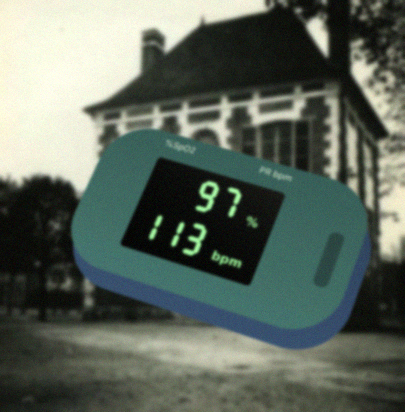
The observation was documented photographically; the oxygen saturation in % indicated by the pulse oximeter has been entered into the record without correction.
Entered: 97 %
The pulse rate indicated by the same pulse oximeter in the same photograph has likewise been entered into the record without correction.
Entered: 113 bpm
